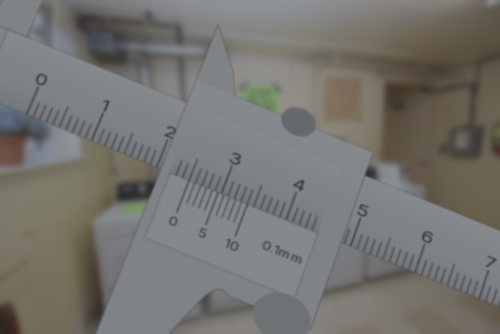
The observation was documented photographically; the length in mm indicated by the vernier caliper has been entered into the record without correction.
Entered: 25.0 mm
